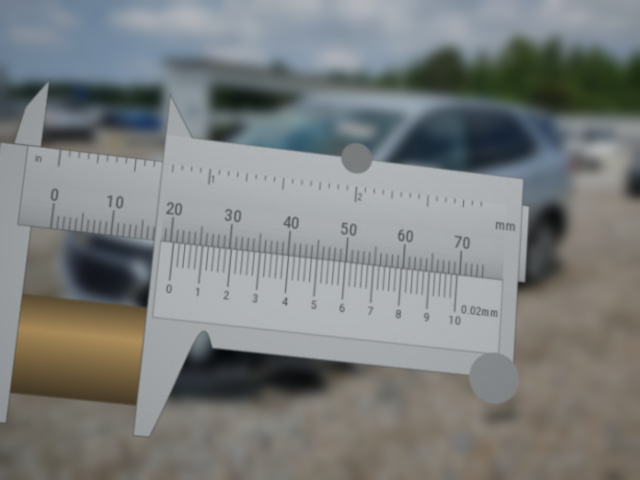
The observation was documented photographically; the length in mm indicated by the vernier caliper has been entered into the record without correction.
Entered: 20.5 mm
